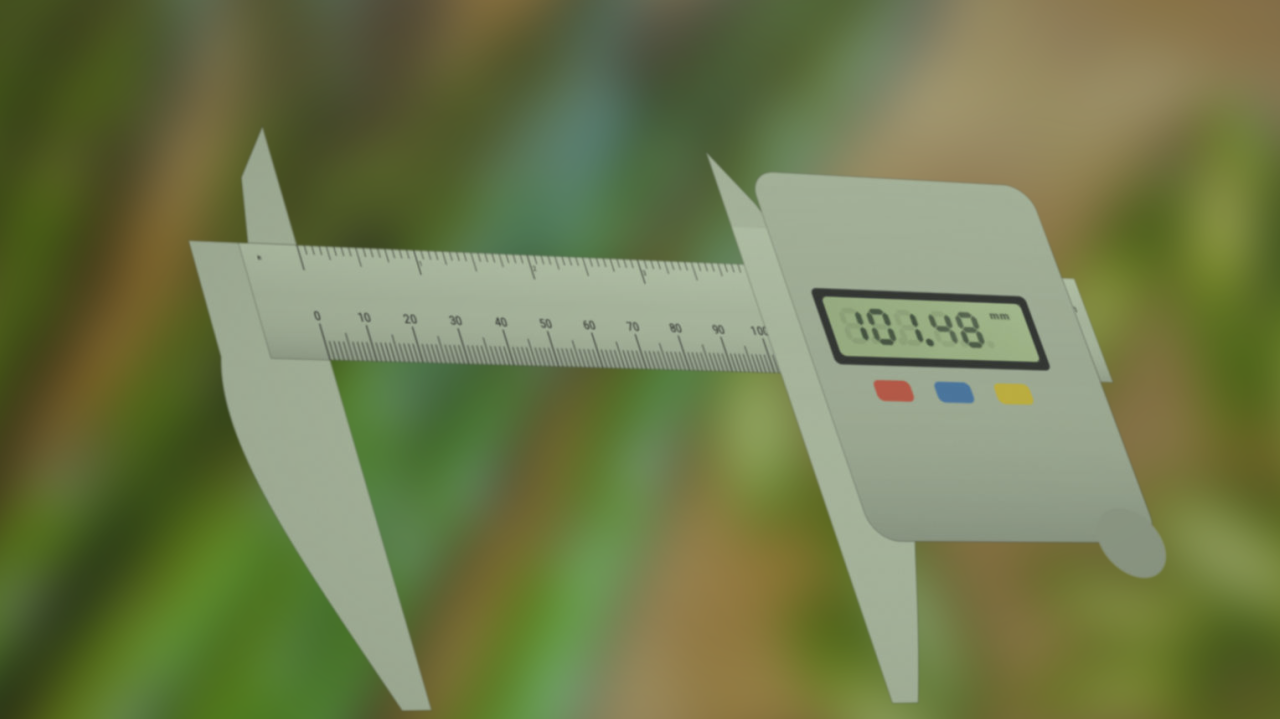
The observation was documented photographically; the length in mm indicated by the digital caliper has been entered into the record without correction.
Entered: 101.48 mm
